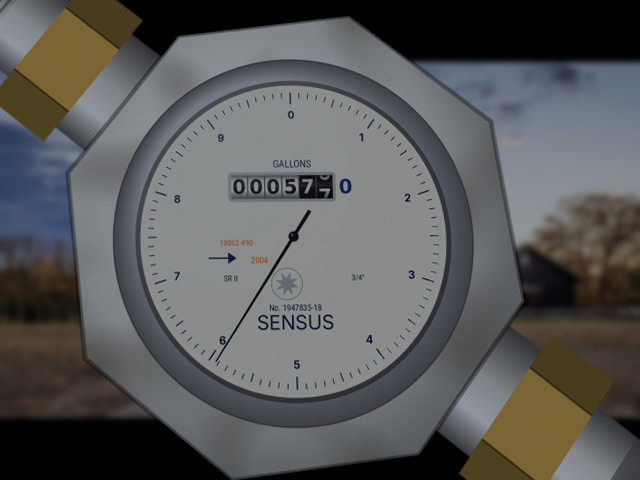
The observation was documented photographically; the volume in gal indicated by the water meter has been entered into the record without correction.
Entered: 5765.9 gal
